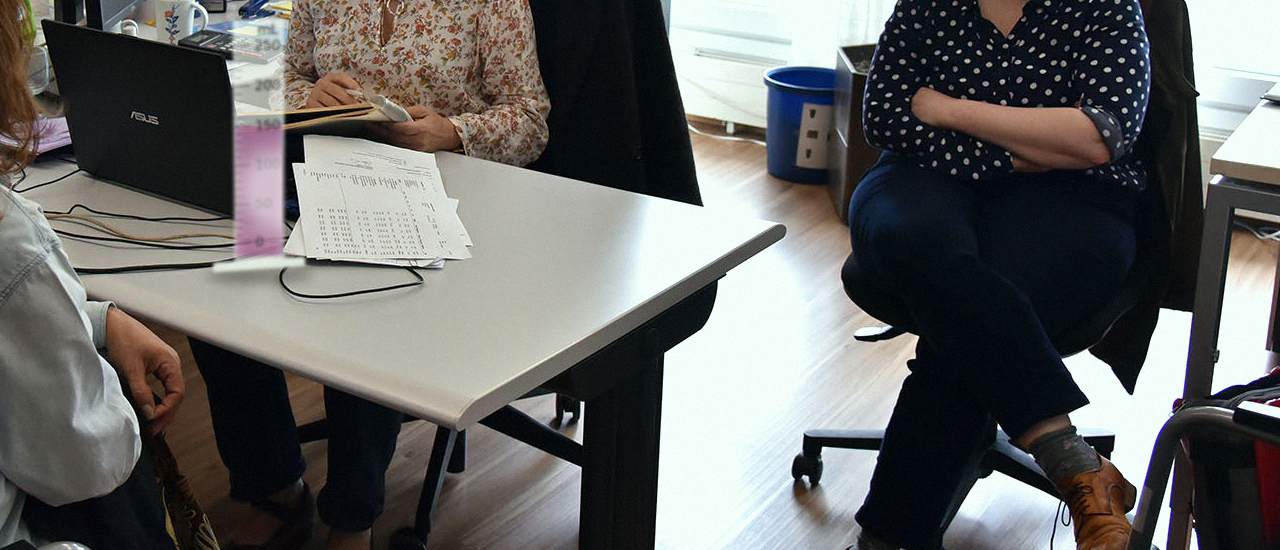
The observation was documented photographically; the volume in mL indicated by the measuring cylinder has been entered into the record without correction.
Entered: 150 mL
